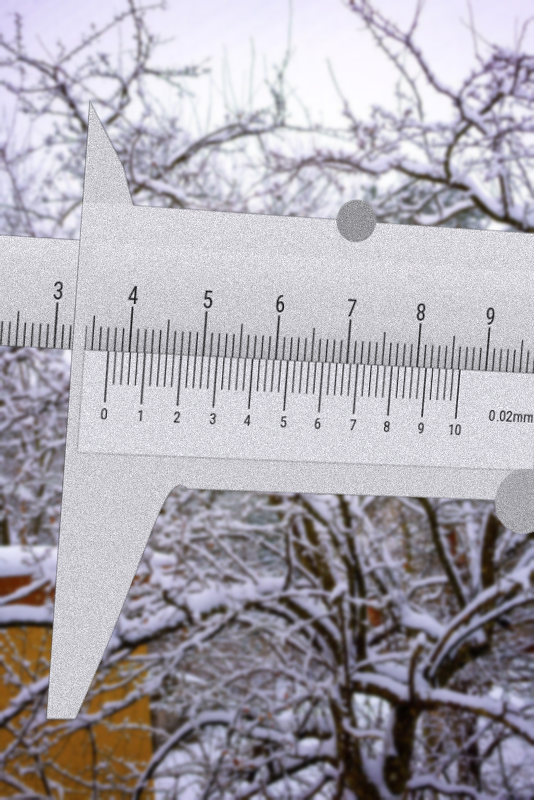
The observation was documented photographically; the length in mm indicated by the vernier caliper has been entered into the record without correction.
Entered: 37.2 mm
